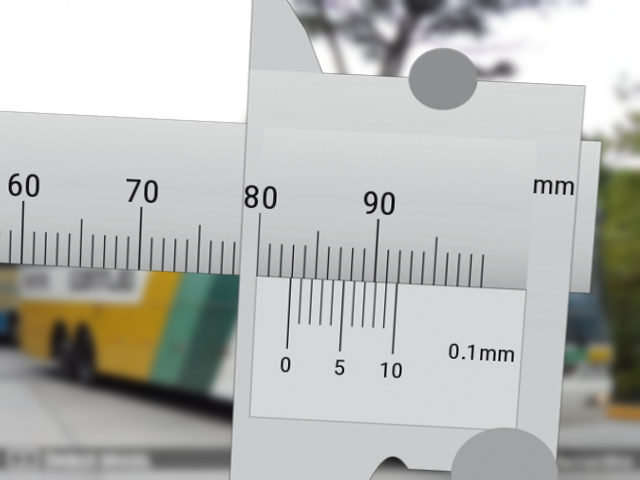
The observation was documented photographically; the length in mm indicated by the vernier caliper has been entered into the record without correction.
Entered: 82.9 mm
